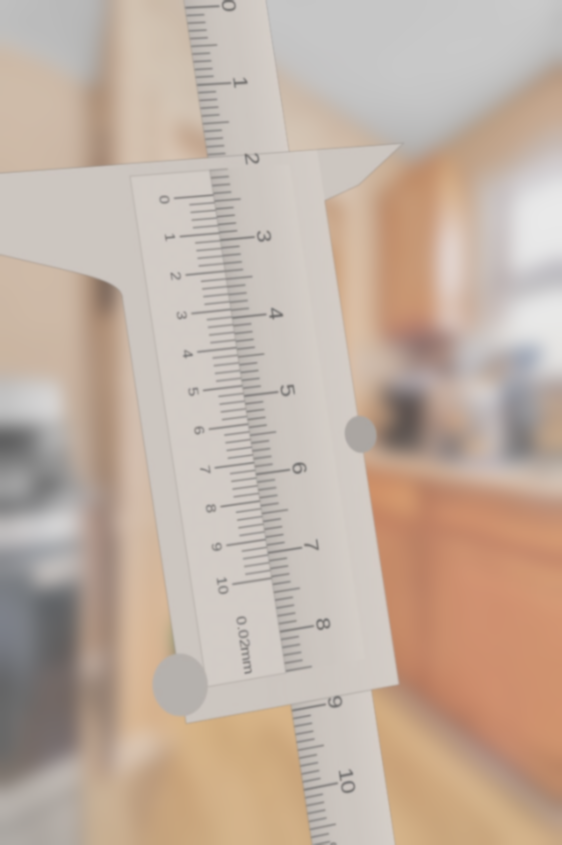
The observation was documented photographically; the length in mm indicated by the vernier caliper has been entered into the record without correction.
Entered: 24.2 mm
